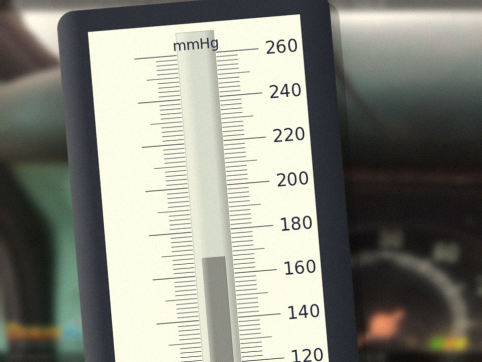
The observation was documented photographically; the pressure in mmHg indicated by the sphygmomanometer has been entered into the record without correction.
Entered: 168 mmHg
